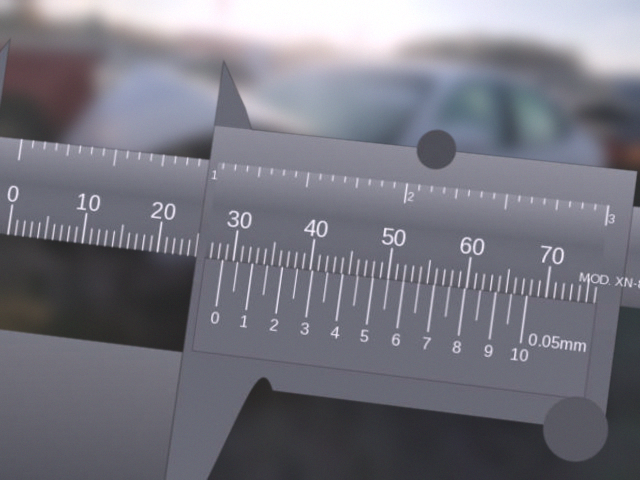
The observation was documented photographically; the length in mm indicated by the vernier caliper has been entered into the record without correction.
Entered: 28.6 mm
